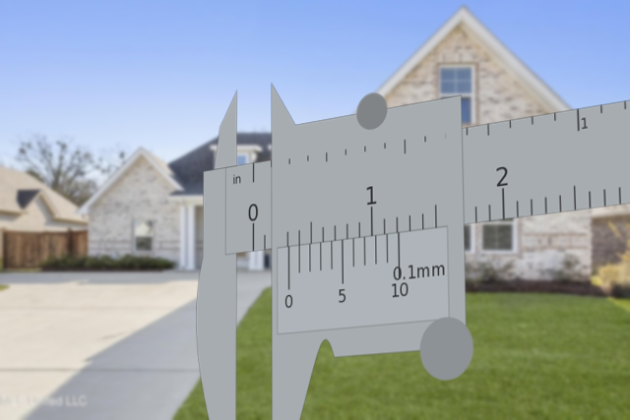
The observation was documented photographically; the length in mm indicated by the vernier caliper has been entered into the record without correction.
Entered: 3.1 mm
